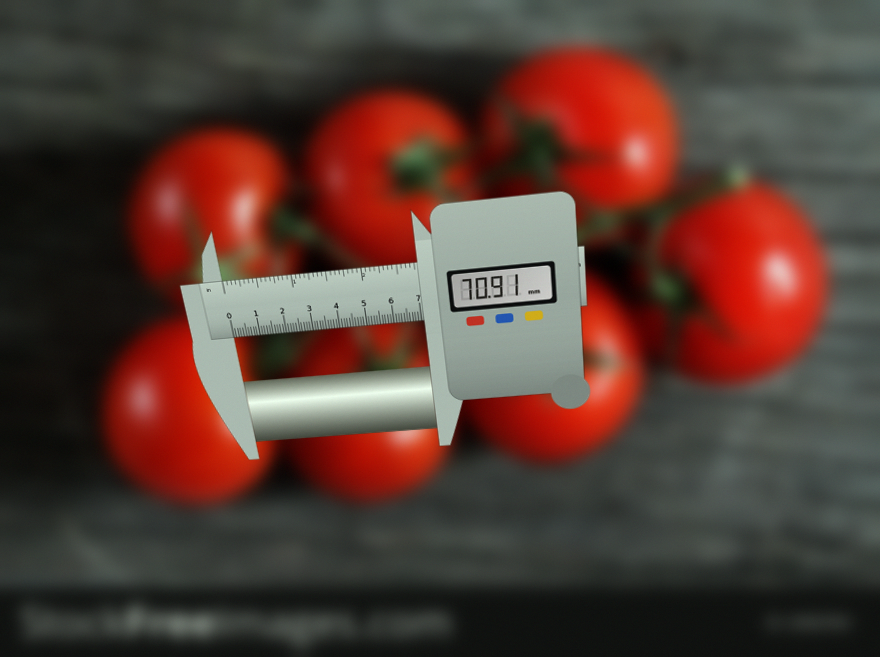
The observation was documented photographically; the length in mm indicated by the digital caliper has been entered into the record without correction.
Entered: 70.91 mm
